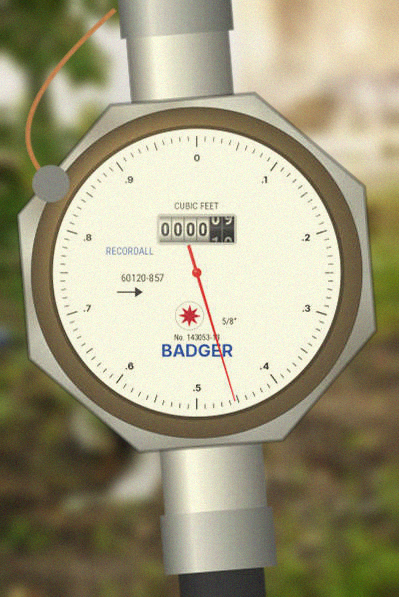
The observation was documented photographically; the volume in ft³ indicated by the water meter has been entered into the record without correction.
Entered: 9.45 ft³
